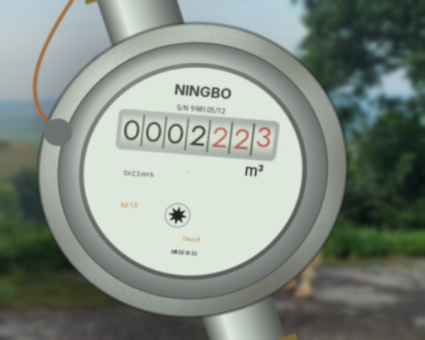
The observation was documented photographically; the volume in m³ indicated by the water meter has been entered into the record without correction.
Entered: 2.223 m³
